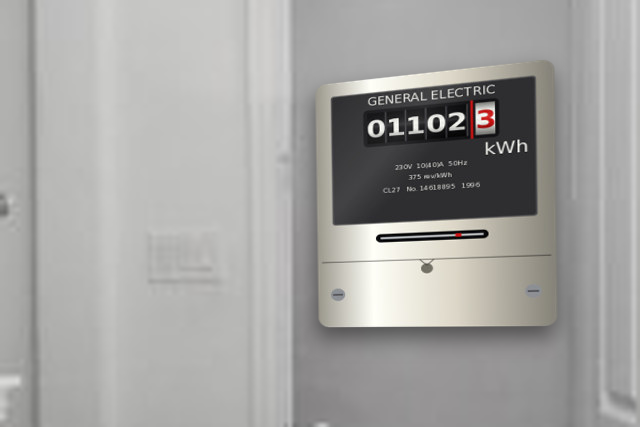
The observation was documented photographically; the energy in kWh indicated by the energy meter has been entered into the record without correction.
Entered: 1102.3 kWh
